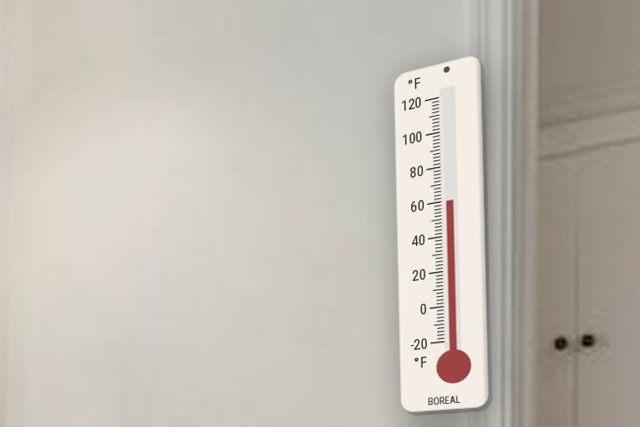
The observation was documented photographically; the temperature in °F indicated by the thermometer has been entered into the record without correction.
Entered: 60 °F
